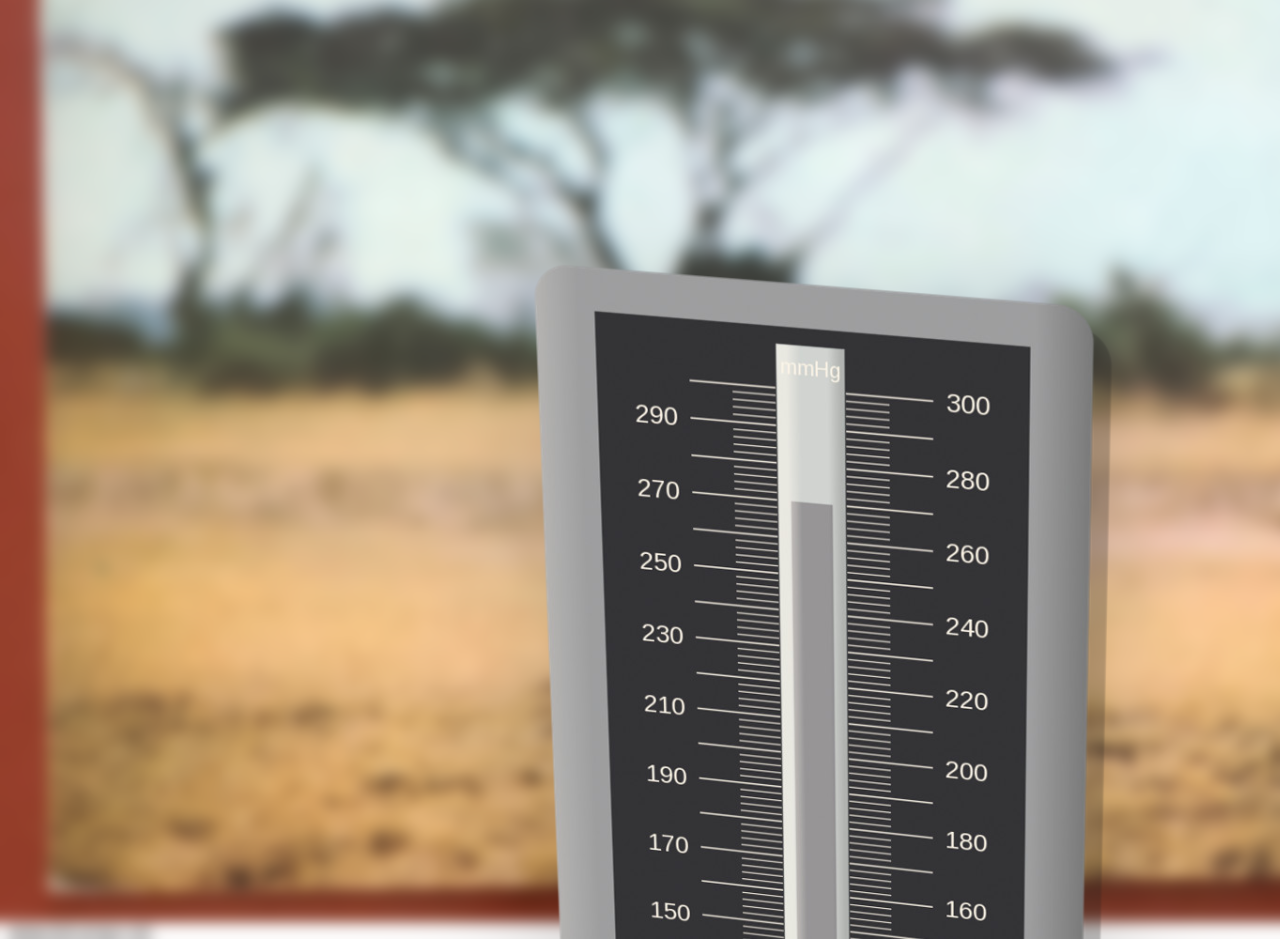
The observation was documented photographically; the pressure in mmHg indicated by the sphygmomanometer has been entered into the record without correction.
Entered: 270 mmHg
